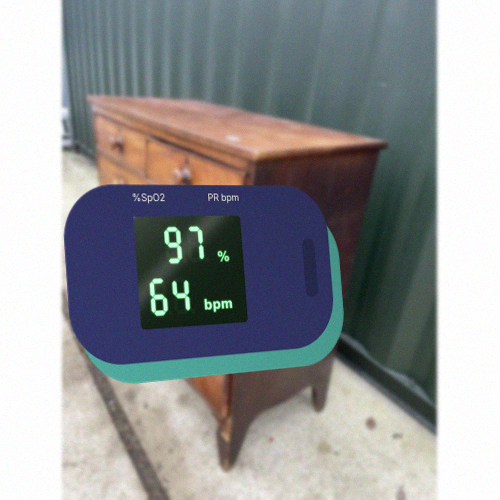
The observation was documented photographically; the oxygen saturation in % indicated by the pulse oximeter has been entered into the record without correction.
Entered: 97 %
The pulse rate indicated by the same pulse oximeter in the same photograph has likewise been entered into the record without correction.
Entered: 64 bpm
